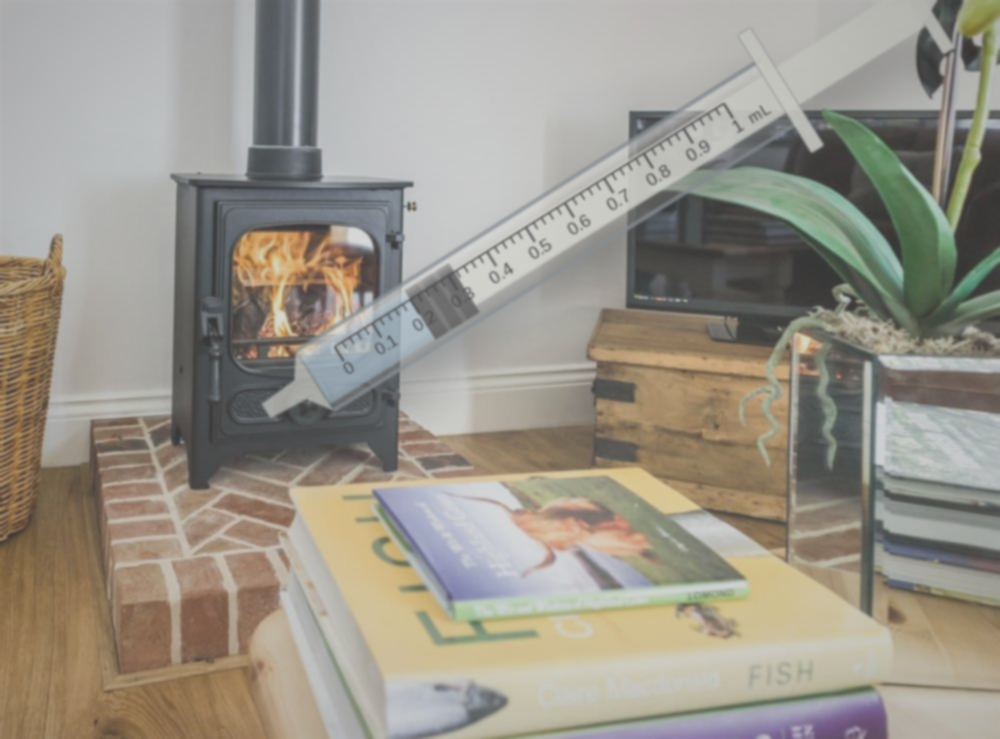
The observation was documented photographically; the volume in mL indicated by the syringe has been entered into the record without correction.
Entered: 0.2 mL
